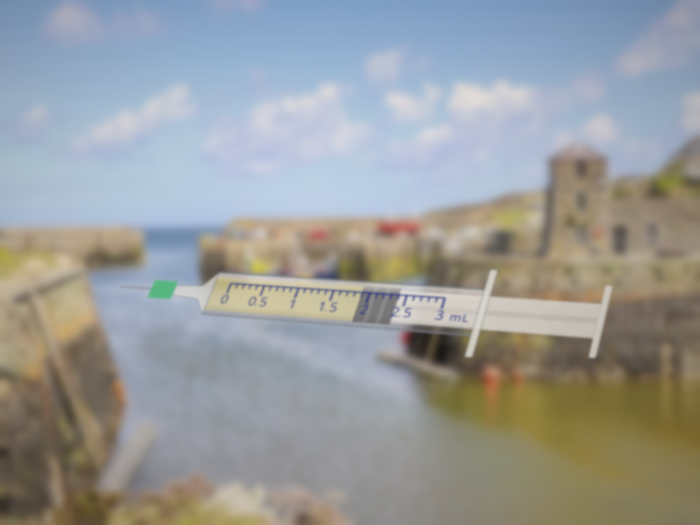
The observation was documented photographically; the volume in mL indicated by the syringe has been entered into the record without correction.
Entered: 1.9 mL
